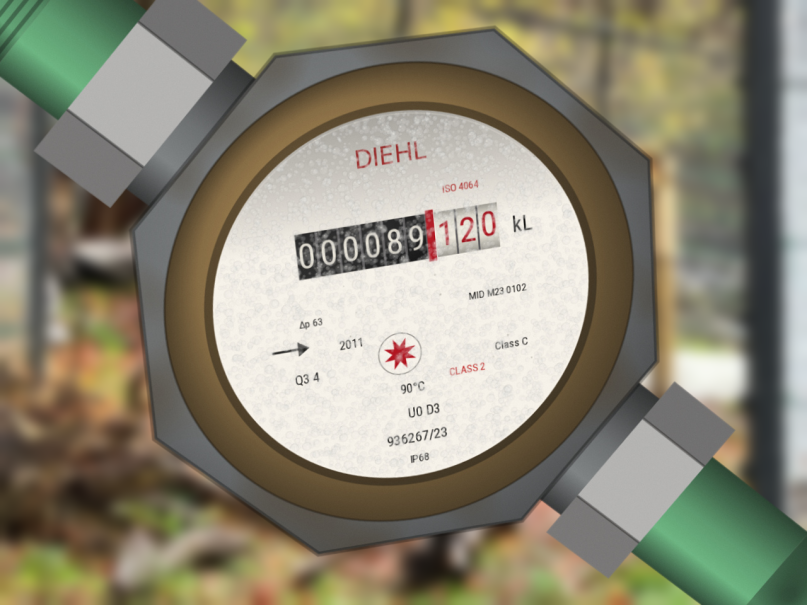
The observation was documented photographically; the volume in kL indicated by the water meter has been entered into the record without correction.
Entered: 89.120 kL
